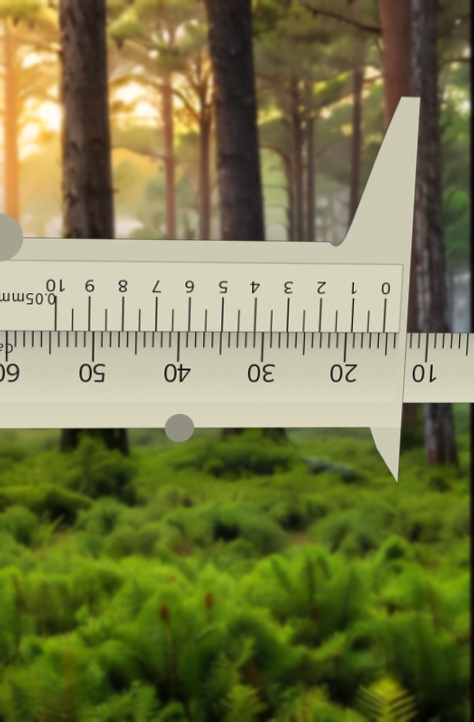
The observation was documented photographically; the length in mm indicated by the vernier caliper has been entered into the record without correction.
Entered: 15.4 mm
